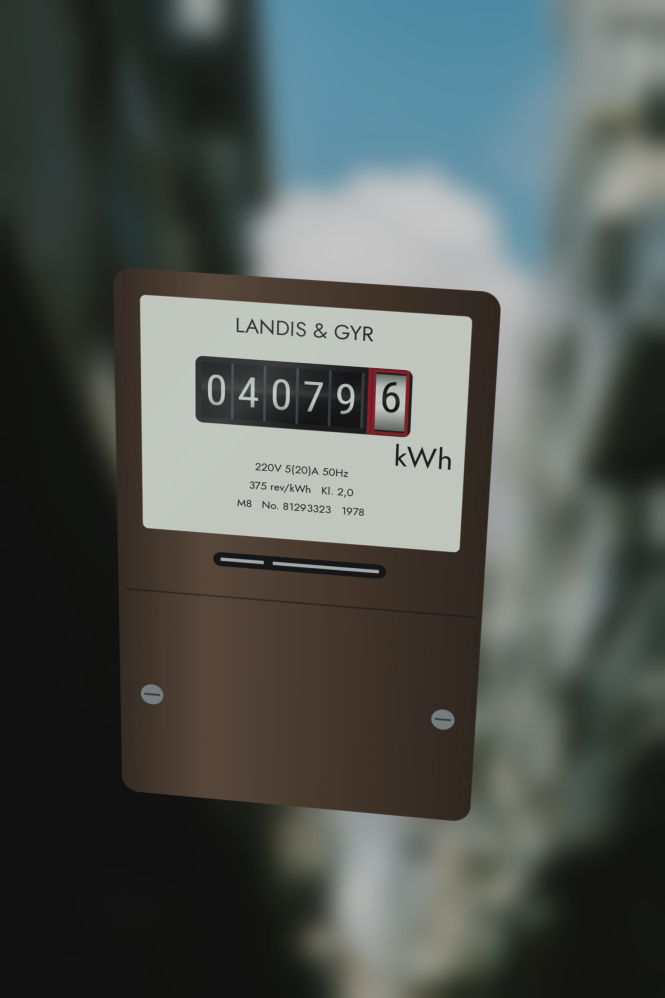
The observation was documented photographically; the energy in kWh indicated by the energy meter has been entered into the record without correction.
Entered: 4079.6 kWh
